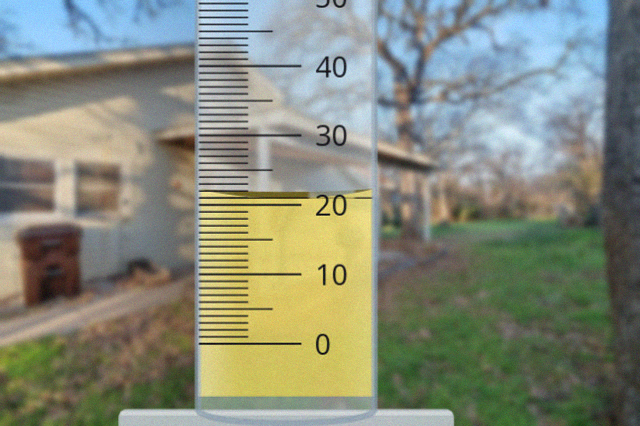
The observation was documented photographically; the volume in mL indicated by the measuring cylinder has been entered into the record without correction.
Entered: 21 mL
